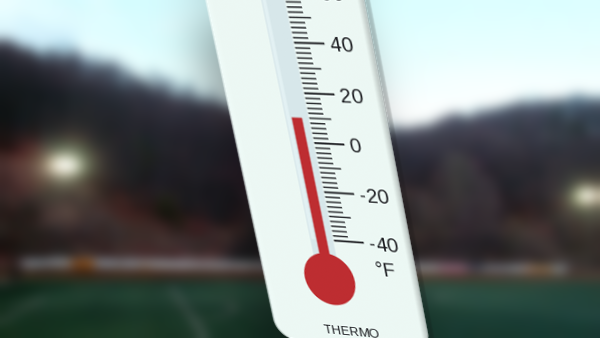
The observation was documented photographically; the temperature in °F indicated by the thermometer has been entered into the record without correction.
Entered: 10 °F
